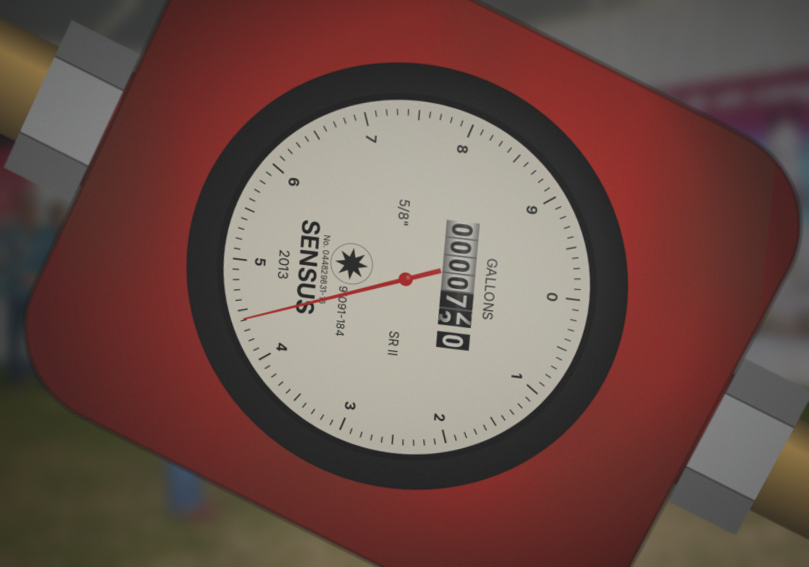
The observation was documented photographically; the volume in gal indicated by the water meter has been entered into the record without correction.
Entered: 724.4 gal
